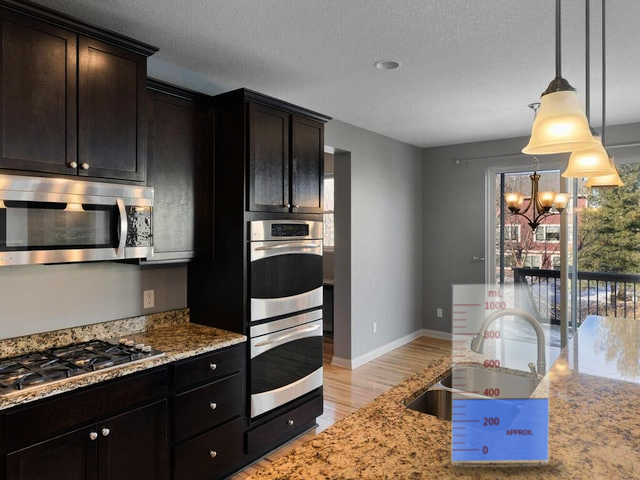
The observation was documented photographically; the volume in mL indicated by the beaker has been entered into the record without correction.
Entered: 350 mL
